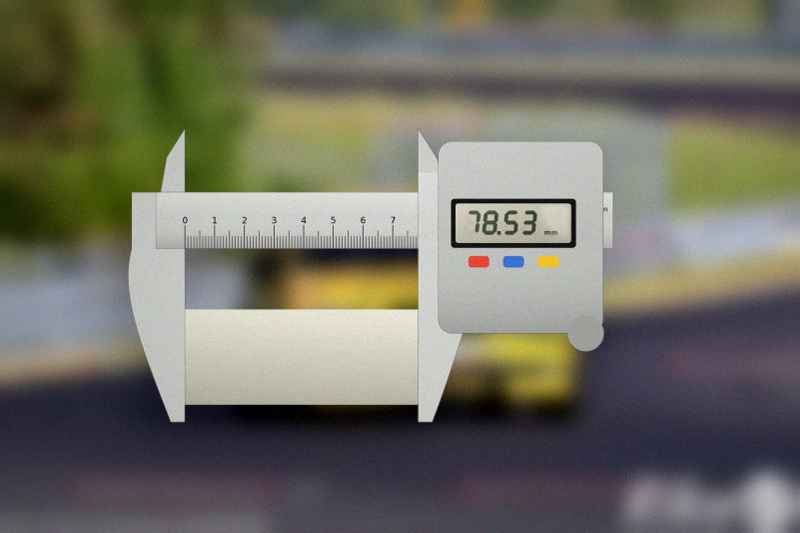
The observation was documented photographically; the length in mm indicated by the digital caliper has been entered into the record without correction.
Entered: 78.53 mm
